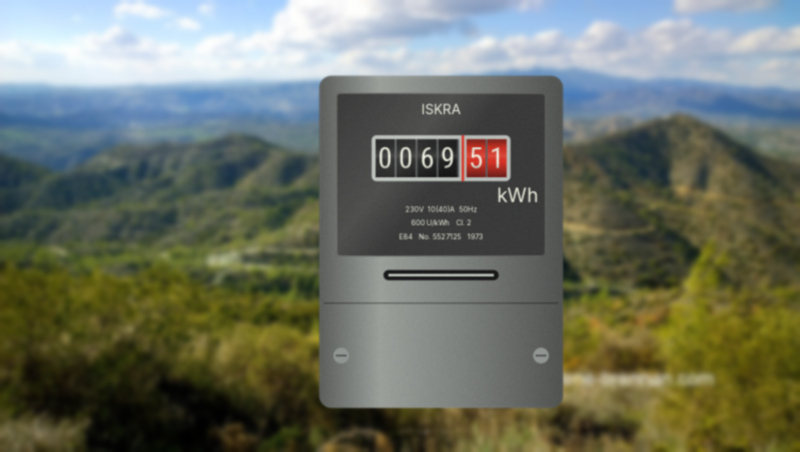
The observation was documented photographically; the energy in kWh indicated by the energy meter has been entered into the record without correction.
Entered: 69.51 kWh
